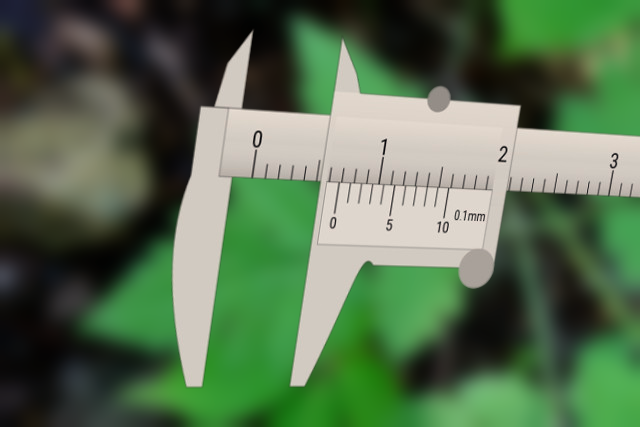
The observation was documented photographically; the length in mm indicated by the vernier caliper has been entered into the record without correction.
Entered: 6.8 mm
